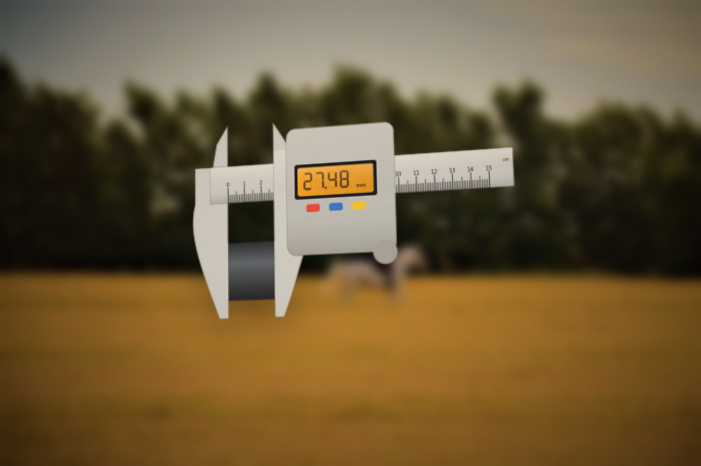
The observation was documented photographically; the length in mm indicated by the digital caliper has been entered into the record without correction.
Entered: 27.48 mm
